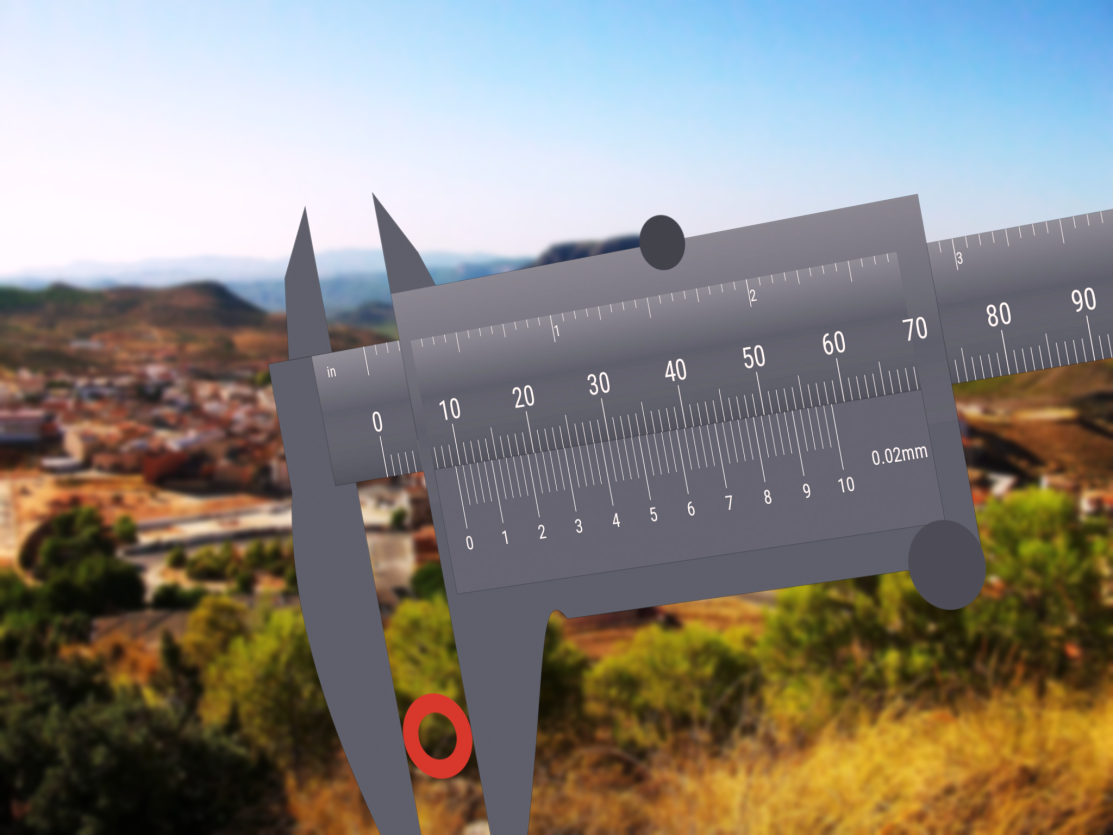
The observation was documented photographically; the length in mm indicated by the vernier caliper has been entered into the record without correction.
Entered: 9.4 mm
